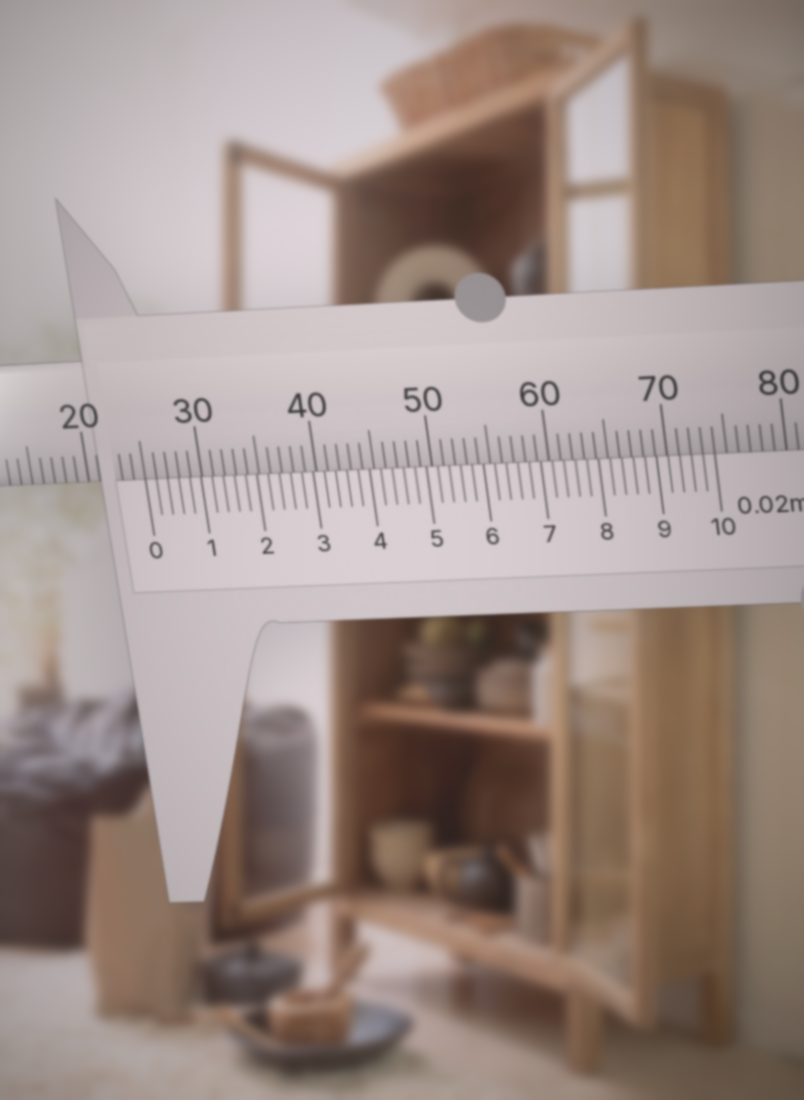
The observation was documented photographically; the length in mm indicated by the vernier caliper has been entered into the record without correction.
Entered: 25.0 mm
